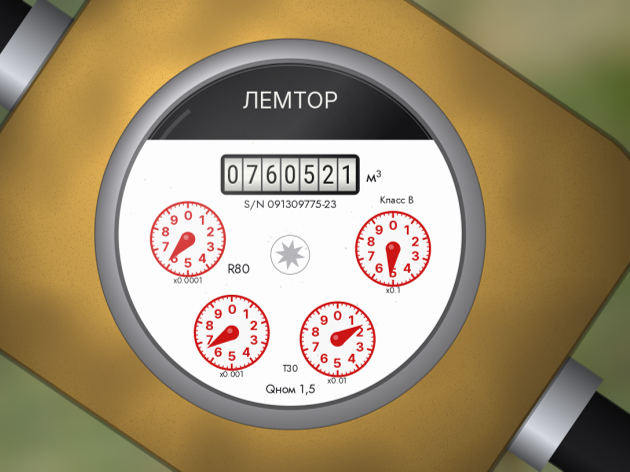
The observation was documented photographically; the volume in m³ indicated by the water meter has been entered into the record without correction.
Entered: 760521.5166 m³
